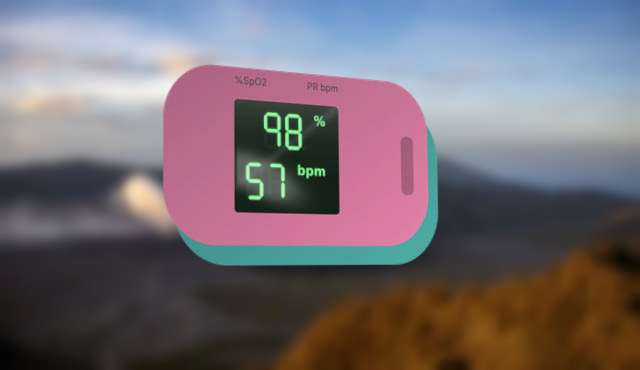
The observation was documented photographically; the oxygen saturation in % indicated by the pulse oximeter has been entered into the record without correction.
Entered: 98 %
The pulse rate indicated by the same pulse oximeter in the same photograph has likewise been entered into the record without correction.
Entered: 57 bpm
